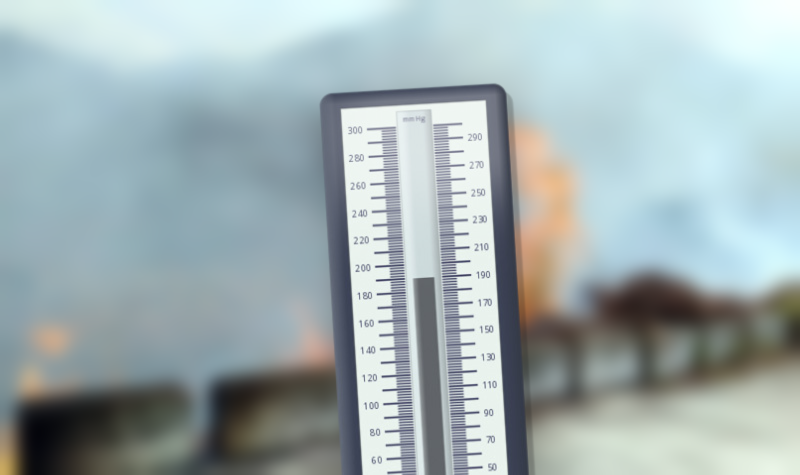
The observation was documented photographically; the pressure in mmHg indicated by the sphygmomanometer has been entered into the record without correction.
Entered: 190 mmHg
